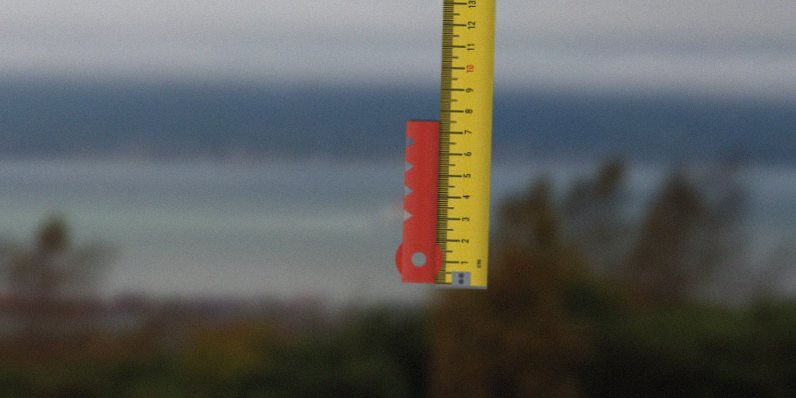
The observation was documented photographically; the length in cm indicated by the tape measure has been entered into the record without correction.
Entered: 7.5 cm
